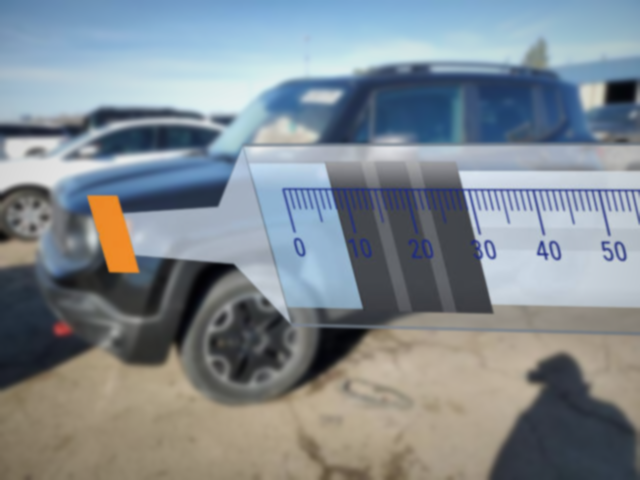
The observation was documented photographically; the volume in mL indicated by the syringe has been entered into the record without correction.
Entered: 8 mL
